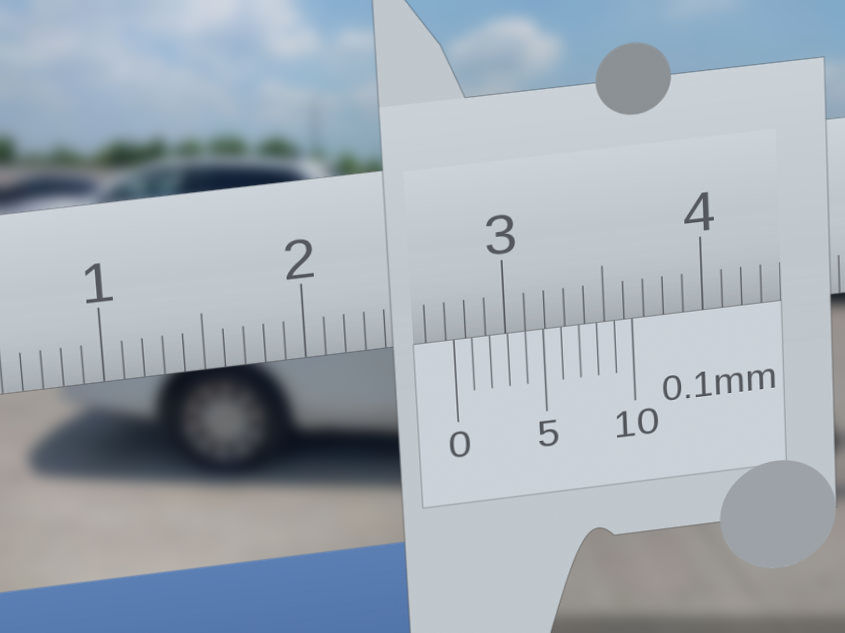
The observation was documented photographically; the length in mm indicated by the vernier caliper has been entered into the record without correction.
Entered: 27.4 mm
